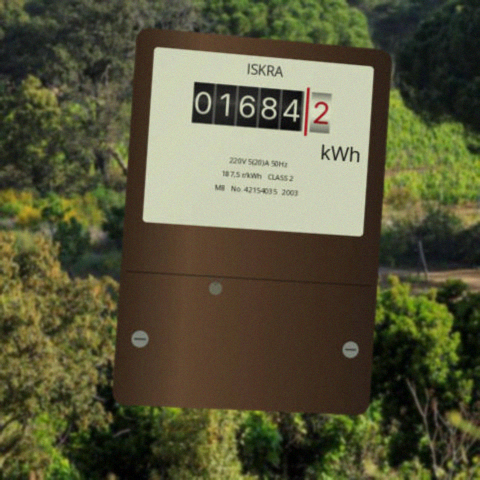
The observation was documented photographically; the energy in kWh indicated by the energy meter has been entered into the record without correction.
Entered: 1684.2 kWh
